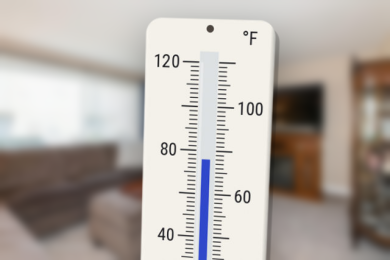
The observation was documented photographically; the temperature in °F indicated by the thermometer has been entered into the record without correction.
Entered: 76 °F
